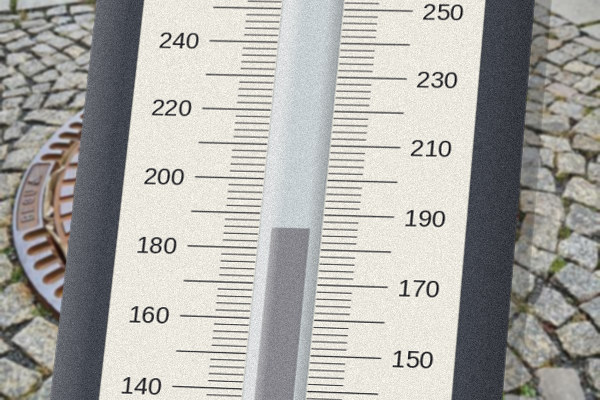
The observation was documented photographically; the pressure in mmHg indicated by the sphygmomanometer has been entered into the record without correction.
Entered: 186 mmHg
